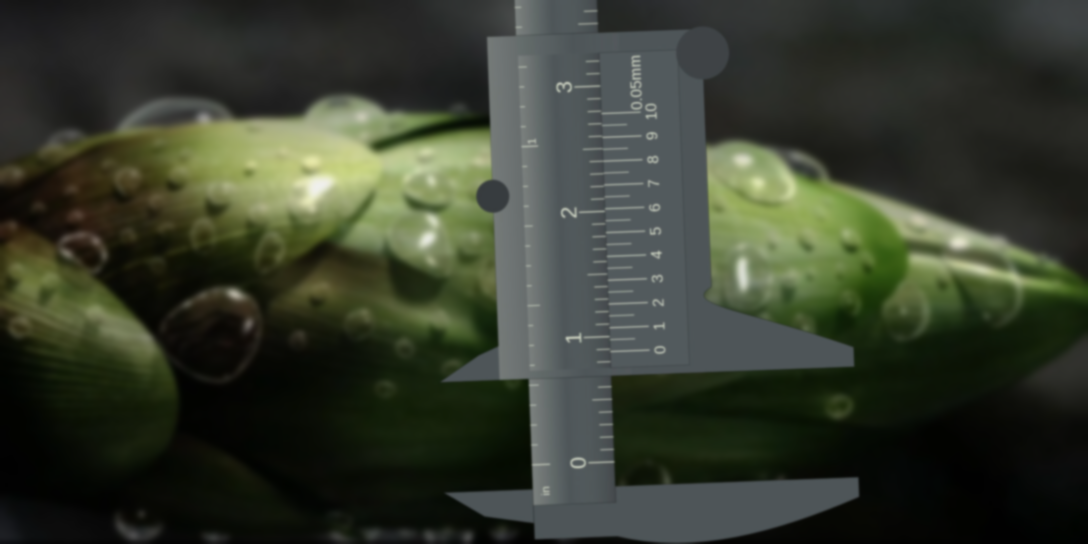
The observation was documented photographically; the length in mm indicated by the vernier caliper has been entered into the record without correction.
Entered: 8.8 mm
